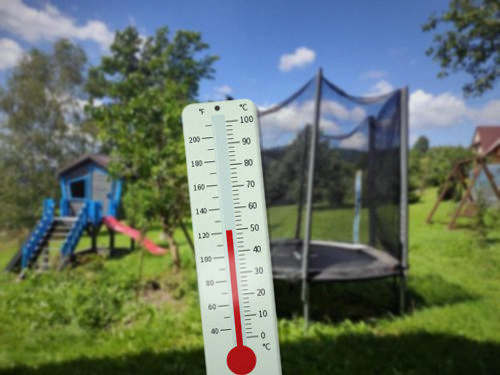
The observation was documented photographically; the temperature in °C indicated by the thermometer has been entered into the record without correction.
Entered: 50 °C
